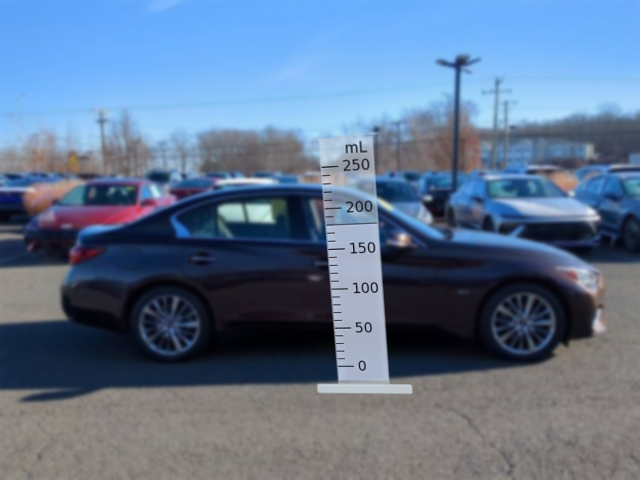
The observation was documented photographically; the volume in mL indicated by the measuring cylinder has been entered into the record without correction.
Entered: 180 mL
